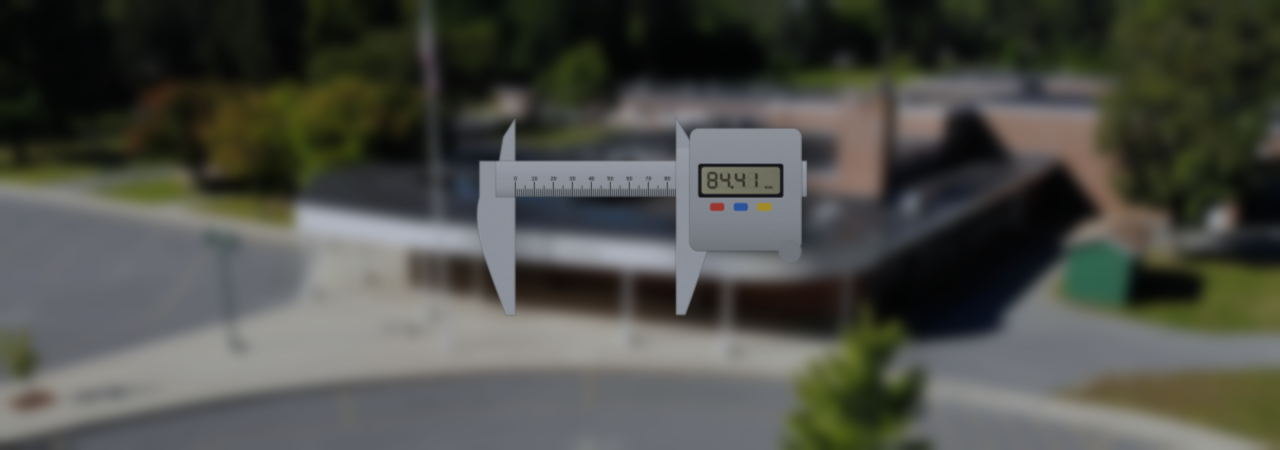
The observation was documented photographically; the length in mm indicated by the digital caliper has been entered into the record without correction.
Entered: 84.41 mm
